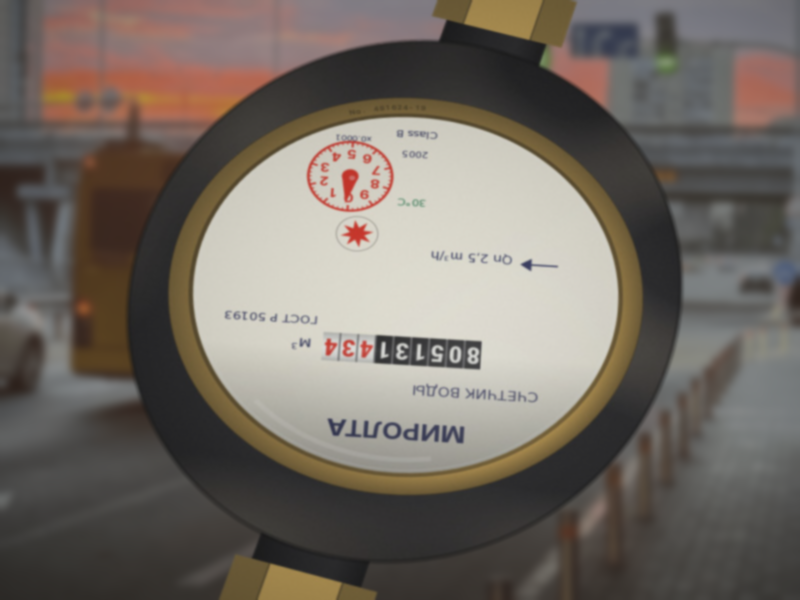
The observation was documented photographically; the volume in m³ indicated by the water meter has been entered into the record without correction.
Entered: 805131.4340 m³
